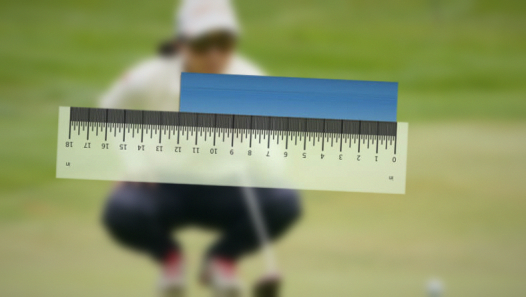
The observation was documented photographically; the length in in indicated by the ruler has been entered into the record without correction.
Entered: 12 in
